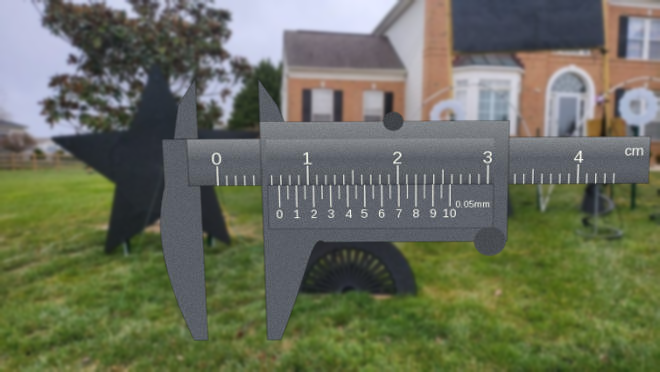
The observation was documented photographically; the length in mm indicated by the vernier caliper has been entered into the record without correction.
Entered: 6.8 mm
